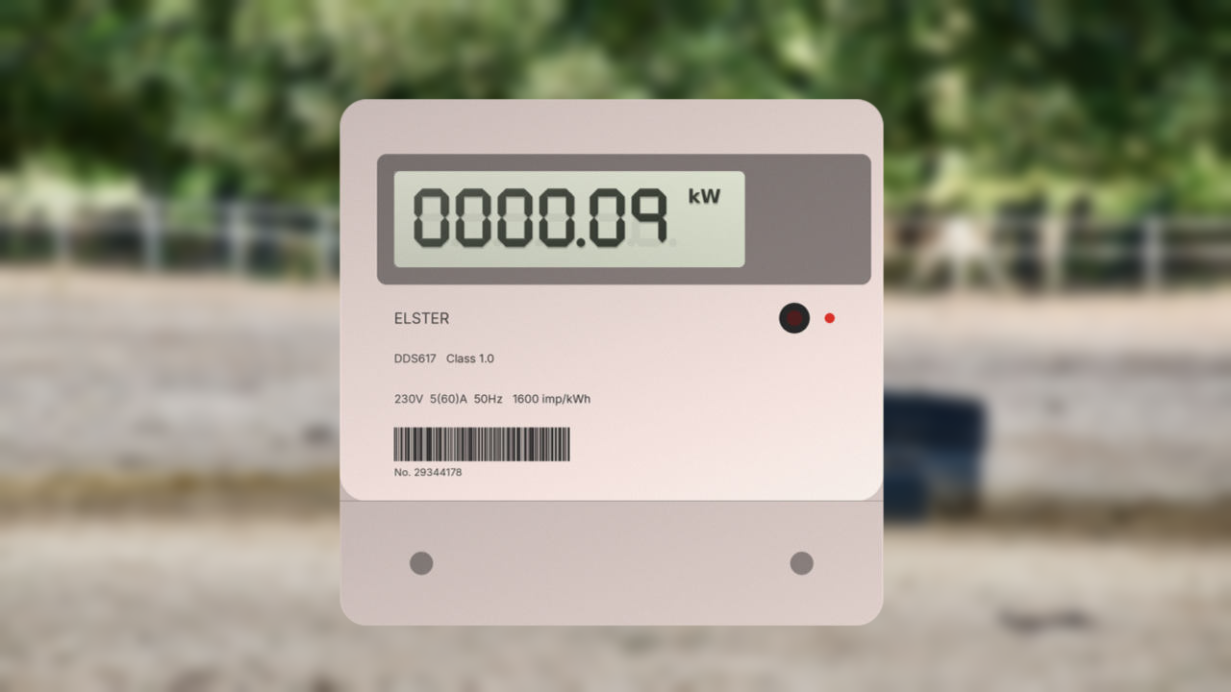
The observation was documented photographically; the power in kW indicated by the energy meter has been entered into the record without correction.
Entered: 0.09 kW
